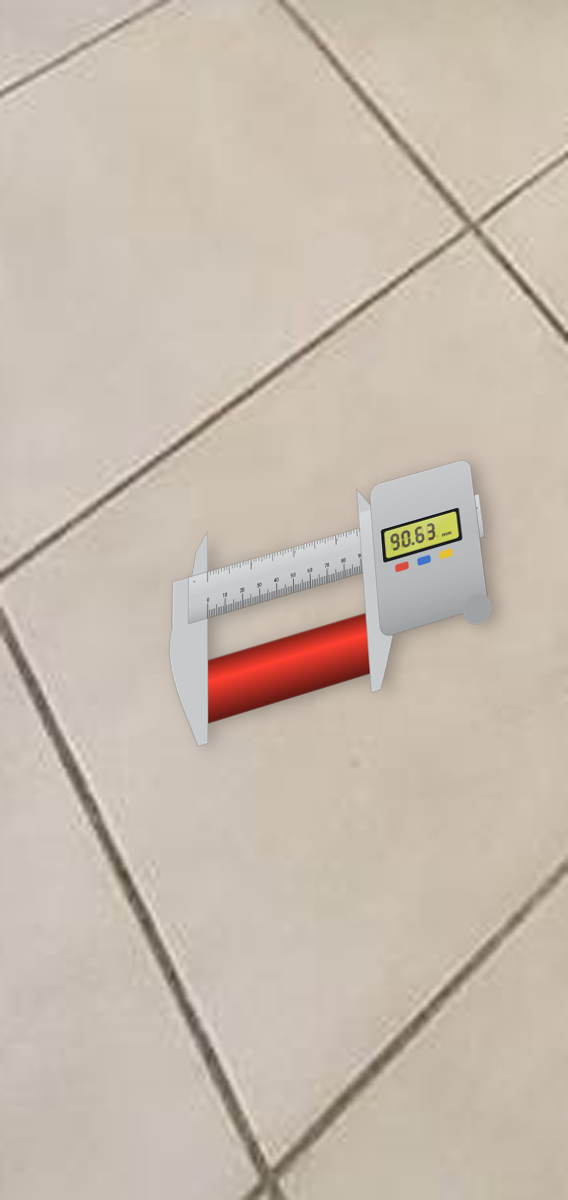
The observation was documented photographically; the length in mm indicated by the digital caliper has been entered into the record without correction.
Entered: 90.63 mm
